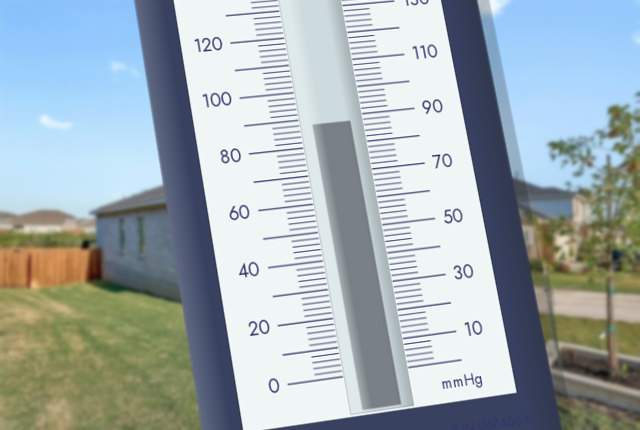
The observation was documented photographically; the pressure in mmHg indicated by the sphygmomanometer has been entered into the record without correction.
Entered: 88 mmHg
